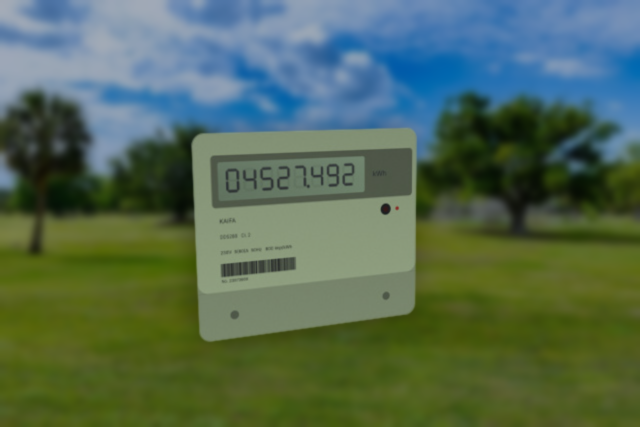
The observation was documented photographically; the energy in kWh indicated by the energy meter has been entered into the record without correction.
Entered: 4527.492 kWh
